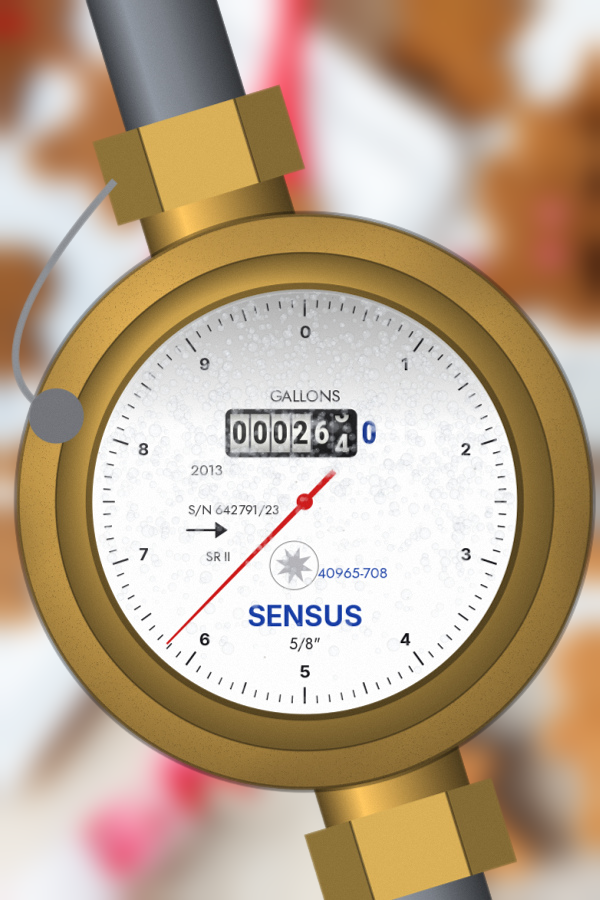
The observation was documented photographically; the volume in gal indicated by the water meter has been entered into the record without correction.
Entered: 2636.2 gal
